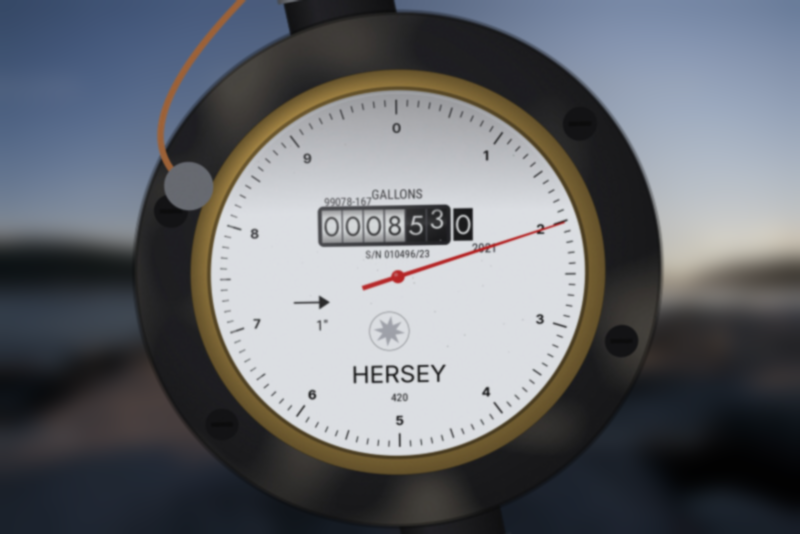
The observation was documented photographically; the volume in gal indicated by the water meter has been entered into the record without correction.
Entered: 8532.0 gal
